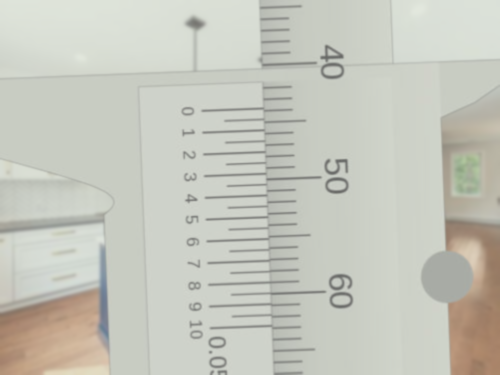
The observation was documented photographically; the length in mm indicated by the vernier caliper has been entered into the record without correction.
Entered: 43.8 mm
